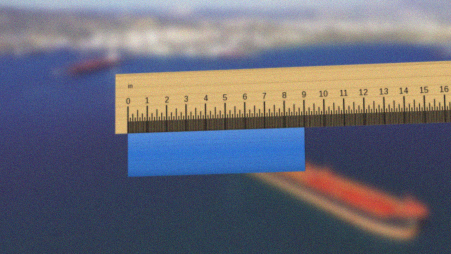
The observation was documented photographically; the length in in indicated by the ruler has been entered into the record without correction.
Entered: 9 in
